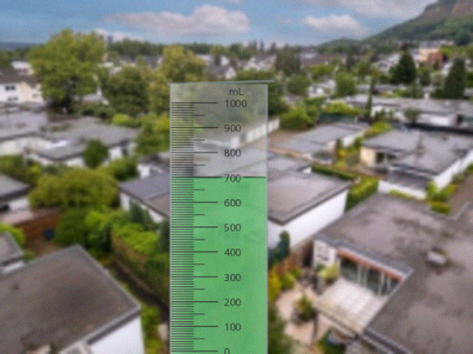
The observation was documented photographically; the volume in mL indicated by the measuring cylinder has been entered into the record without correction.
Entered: 700 mL
